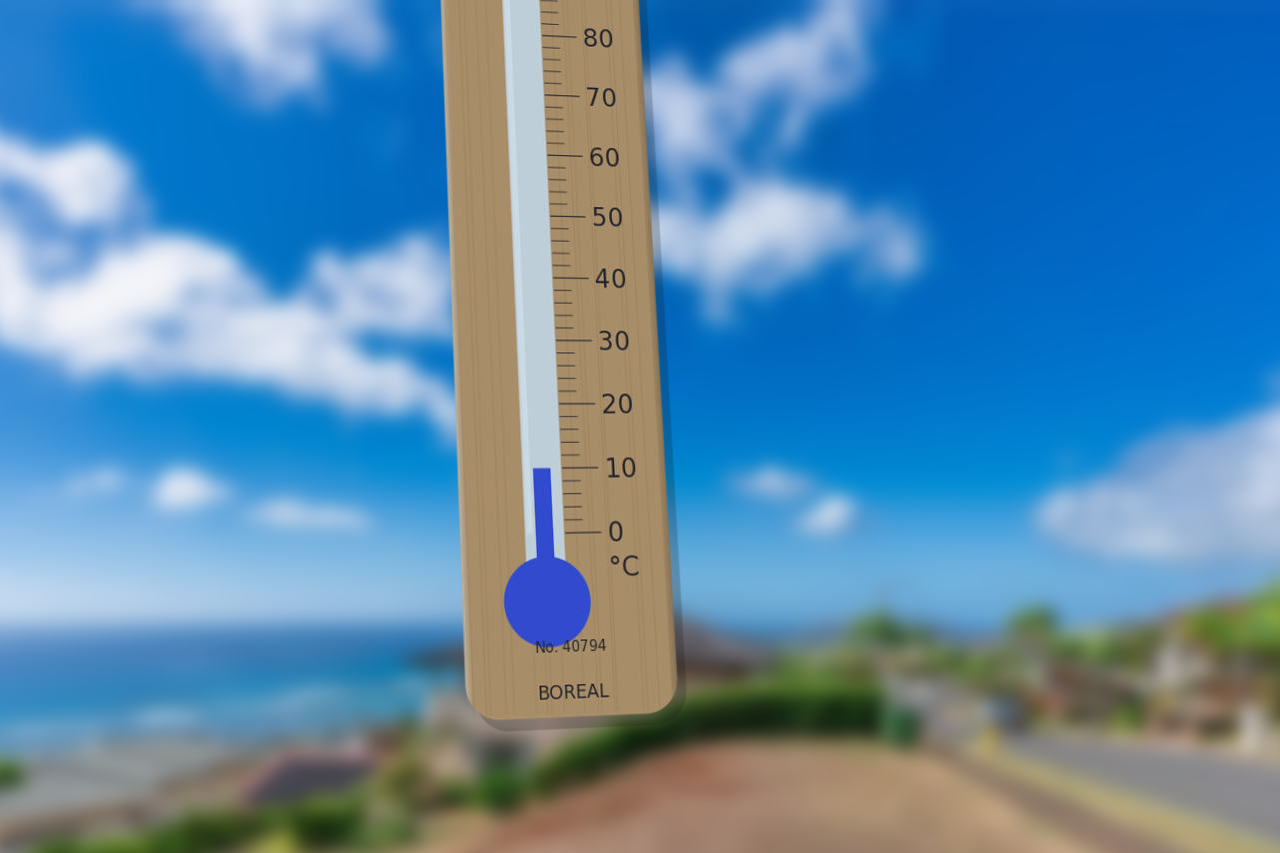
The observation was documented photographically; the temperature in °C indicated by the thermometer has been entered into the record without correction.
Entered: 10 °C
